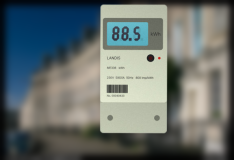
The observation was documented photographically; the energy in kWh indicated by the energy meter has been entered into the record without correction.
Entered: 88.5 kWh
